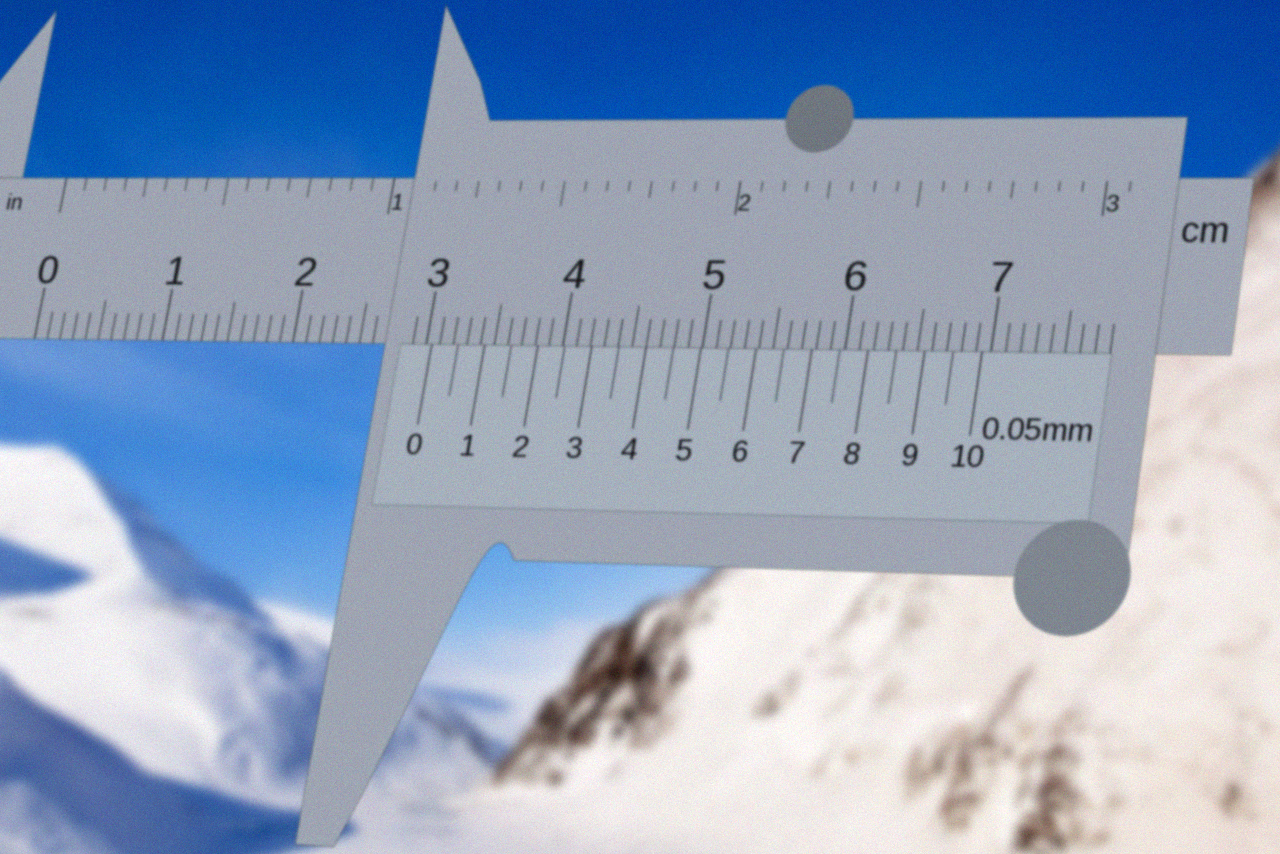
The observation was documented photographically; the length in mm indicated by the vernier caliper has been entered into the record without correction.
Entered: 30.4 mm
